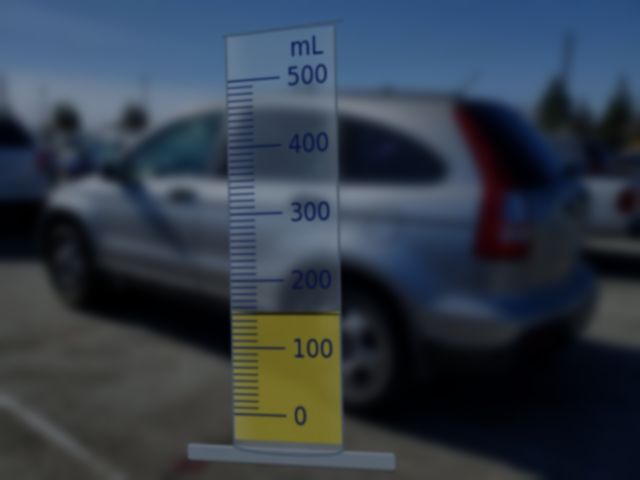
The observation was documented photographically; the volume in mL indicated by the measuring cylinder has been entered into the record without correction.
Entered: 150 mL
